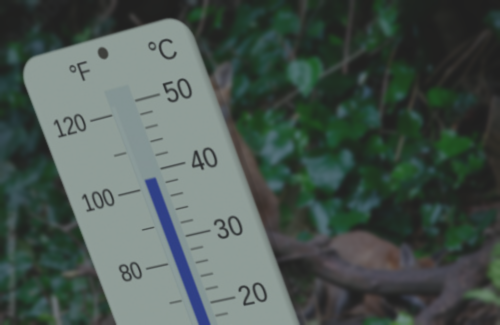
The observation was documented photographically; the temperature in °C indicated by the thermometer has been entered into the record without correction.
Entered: 39 °C
